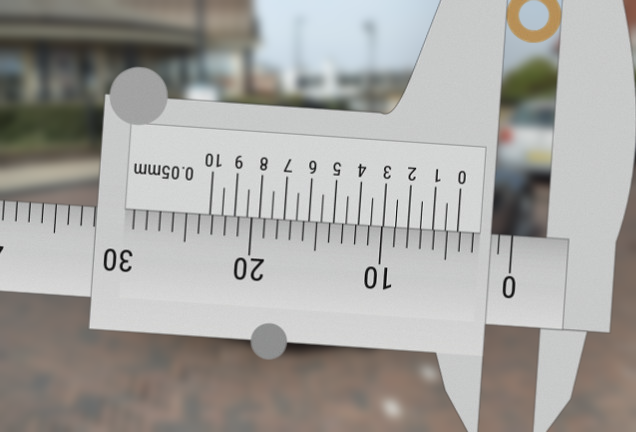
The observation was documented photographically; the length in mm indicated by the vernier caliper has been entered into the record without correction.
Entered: 4.2 mm
